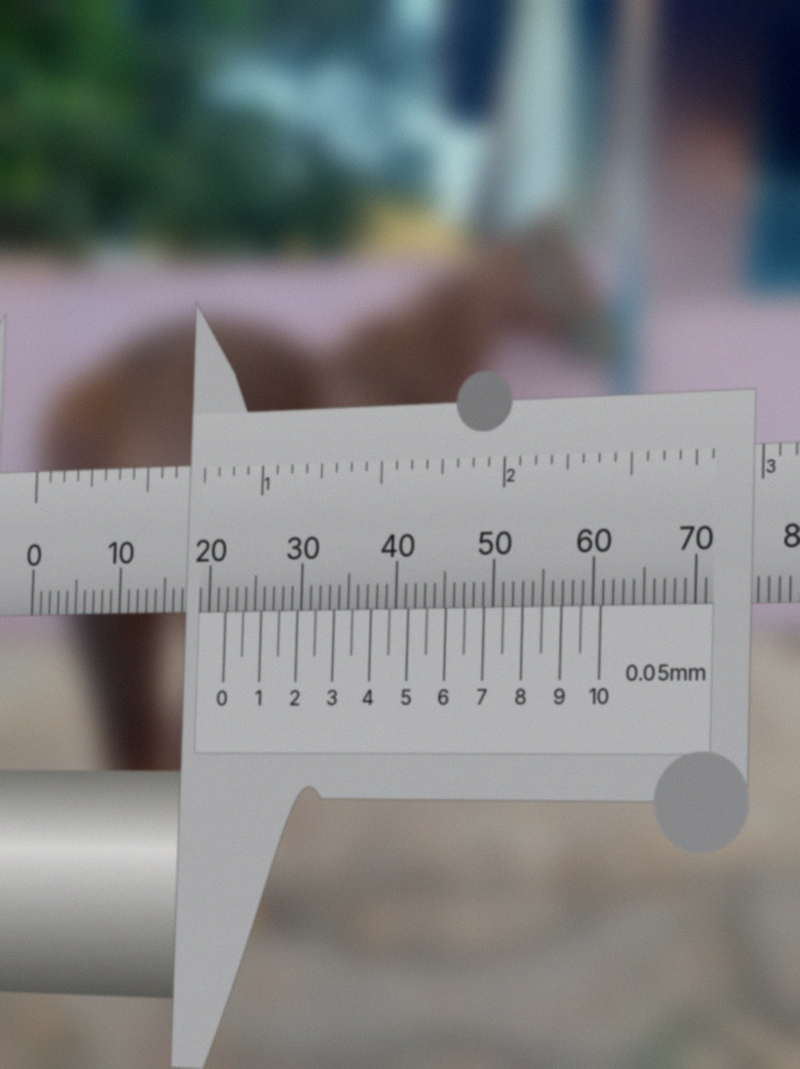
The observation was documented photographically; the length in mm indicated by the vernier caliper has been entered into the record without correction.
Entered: 21.8 mm
